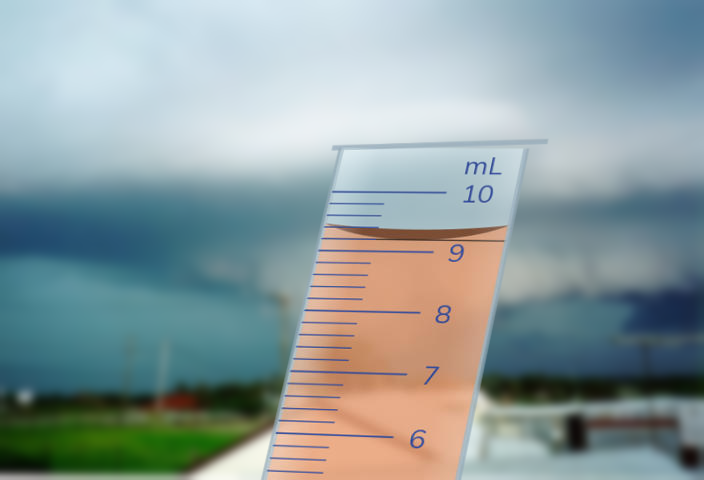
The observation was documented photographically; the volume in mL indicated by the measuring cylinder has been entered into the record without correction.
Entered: 9.2 mL
